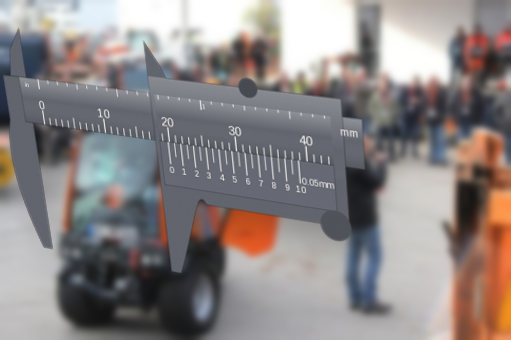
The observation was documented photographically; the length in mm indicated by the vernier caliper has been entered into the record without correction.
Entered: 19.8 mm
